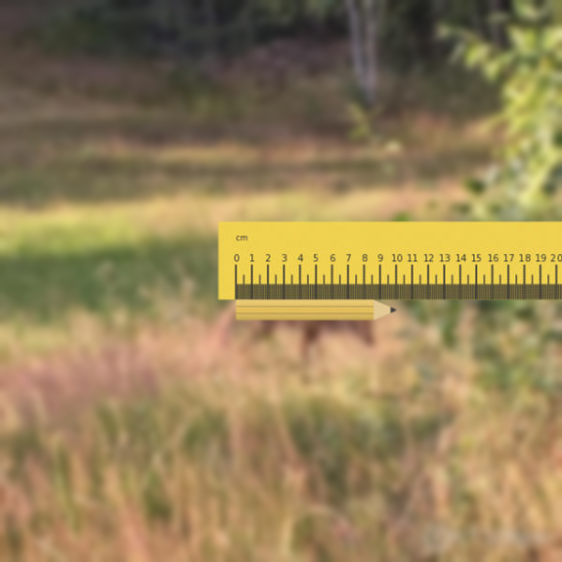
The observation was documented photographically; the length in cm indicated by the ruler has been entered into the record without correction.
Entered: 10 cm
